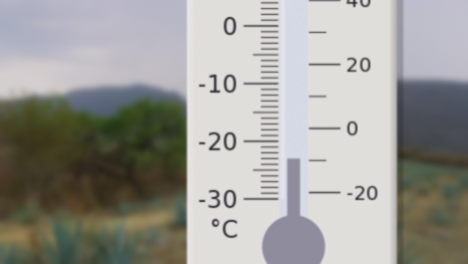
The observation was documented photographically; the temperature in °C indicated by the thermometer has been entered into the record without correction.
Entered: -23 °C
